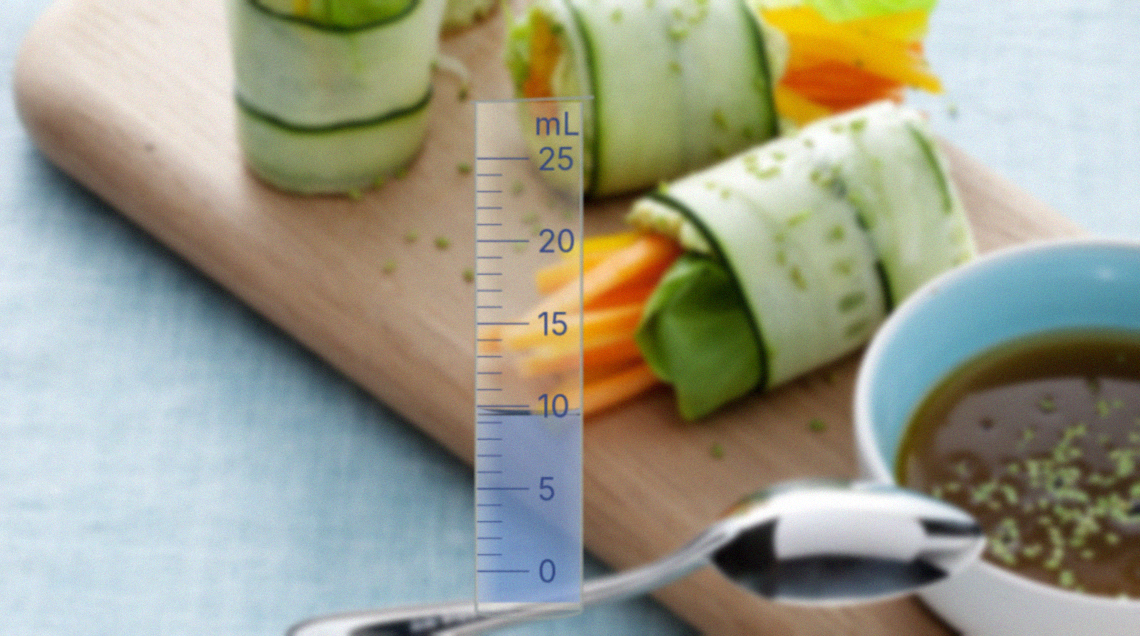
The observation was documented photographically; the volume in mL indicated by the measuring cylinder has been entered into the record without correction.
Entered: 9.5 mL
